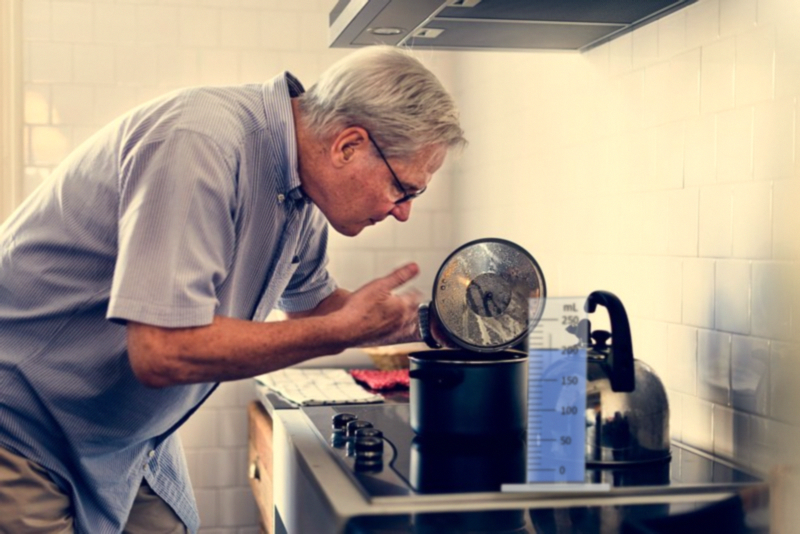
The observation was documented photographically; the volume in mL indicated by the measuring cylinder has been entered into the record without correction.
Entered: 200 mL
